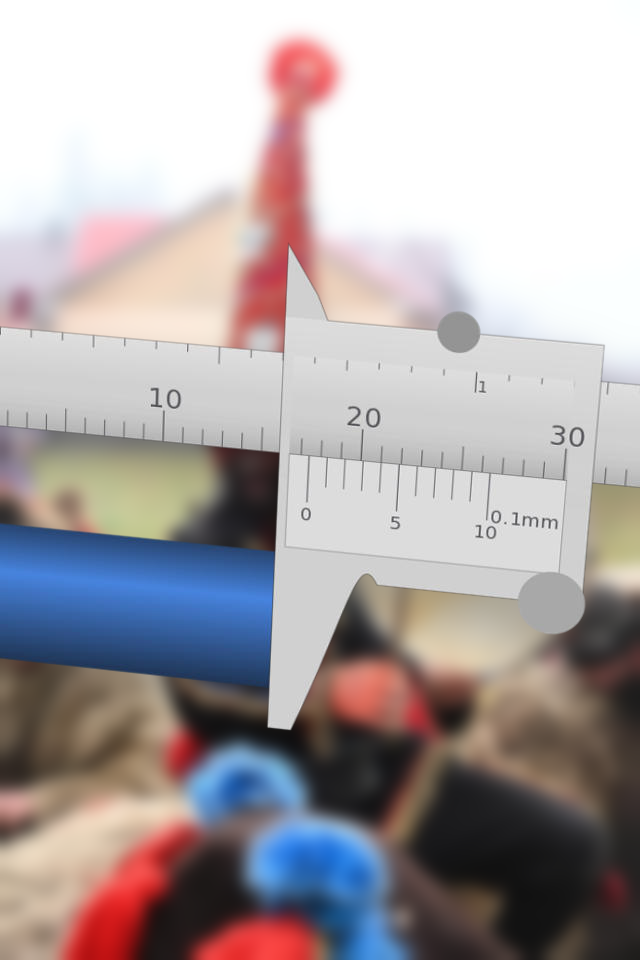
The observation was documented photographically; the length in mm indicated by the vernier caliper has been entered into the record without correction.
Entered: 17.4 mm
